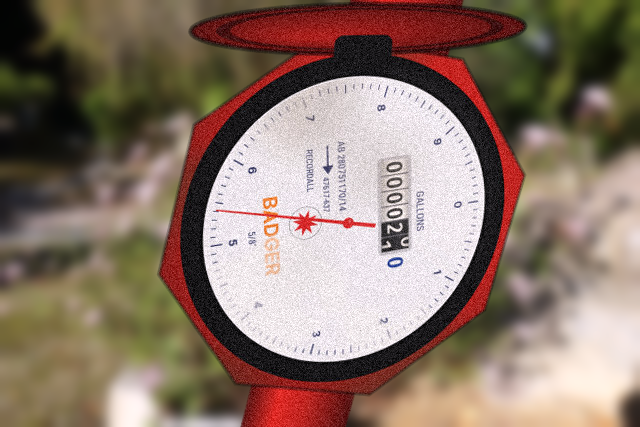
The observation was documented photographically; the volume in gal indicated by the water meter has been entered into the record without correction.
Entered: 205.4 gal
